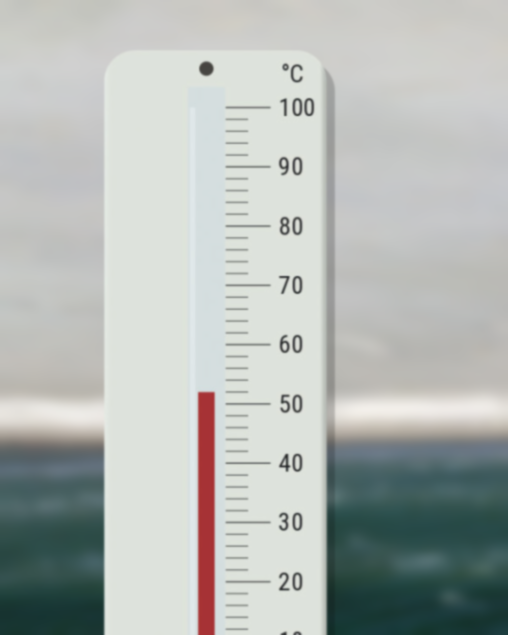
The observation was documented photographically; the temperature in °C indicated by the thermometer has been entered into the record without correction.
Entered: 52 °C
